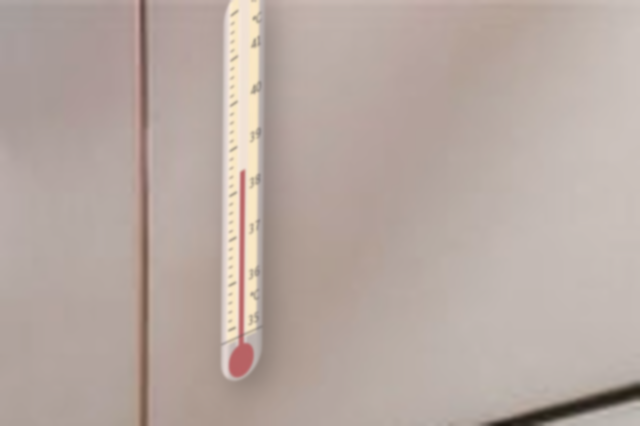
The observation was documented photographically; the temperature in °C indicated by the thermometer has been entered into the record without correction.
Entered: 38.4 °C
